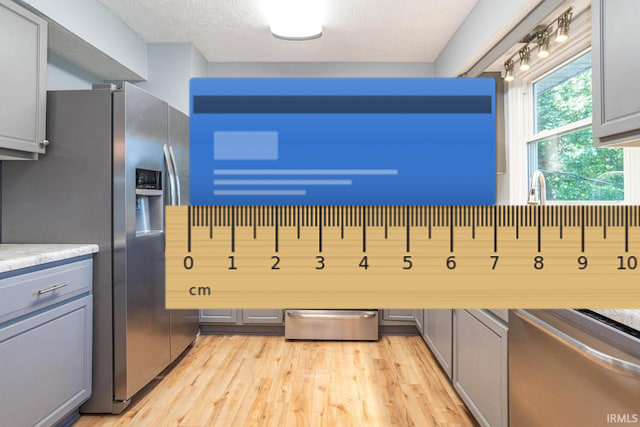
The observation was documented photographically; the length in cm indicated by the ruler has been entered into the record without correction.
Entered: 7 cm
